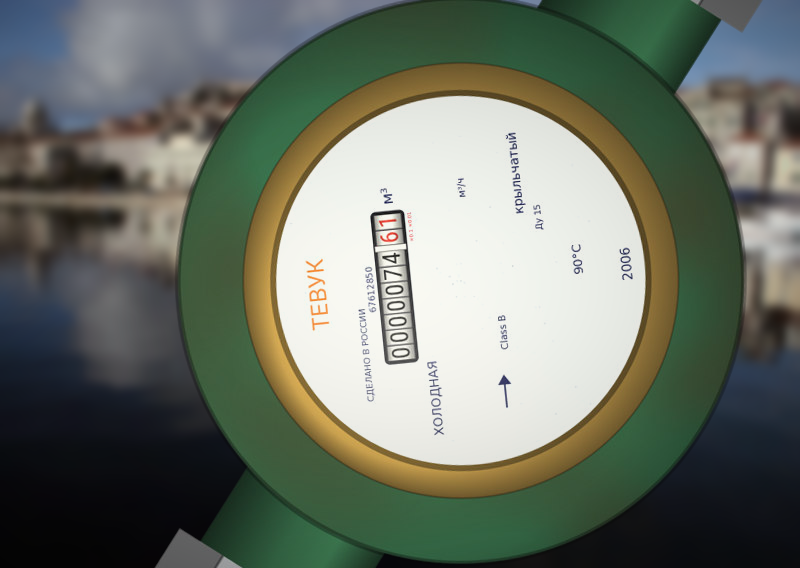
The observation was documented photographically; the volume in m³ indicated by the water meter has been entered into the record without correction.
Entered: 74.61 m³
